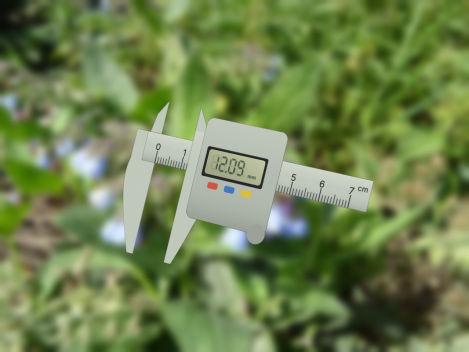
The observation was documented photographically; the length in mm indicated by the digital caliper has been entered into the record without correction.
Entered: 12.09 mm
